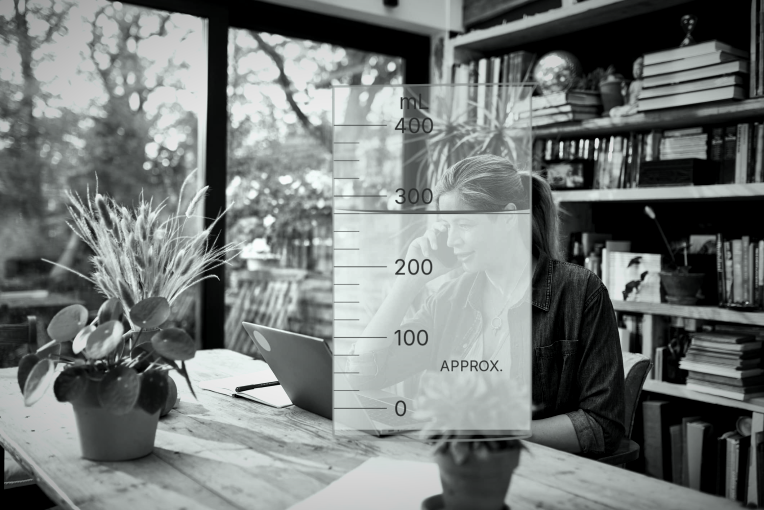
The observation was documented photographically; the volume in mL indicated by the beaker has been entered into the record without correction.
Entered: 275 mL
